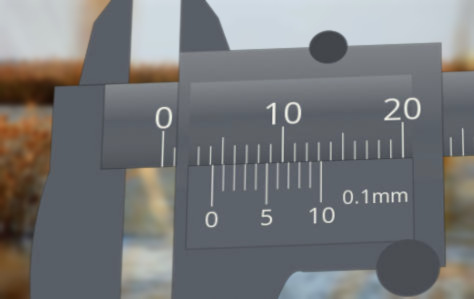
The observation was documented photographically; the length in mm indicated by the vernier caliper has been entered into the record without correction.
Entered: 4.2 mm
